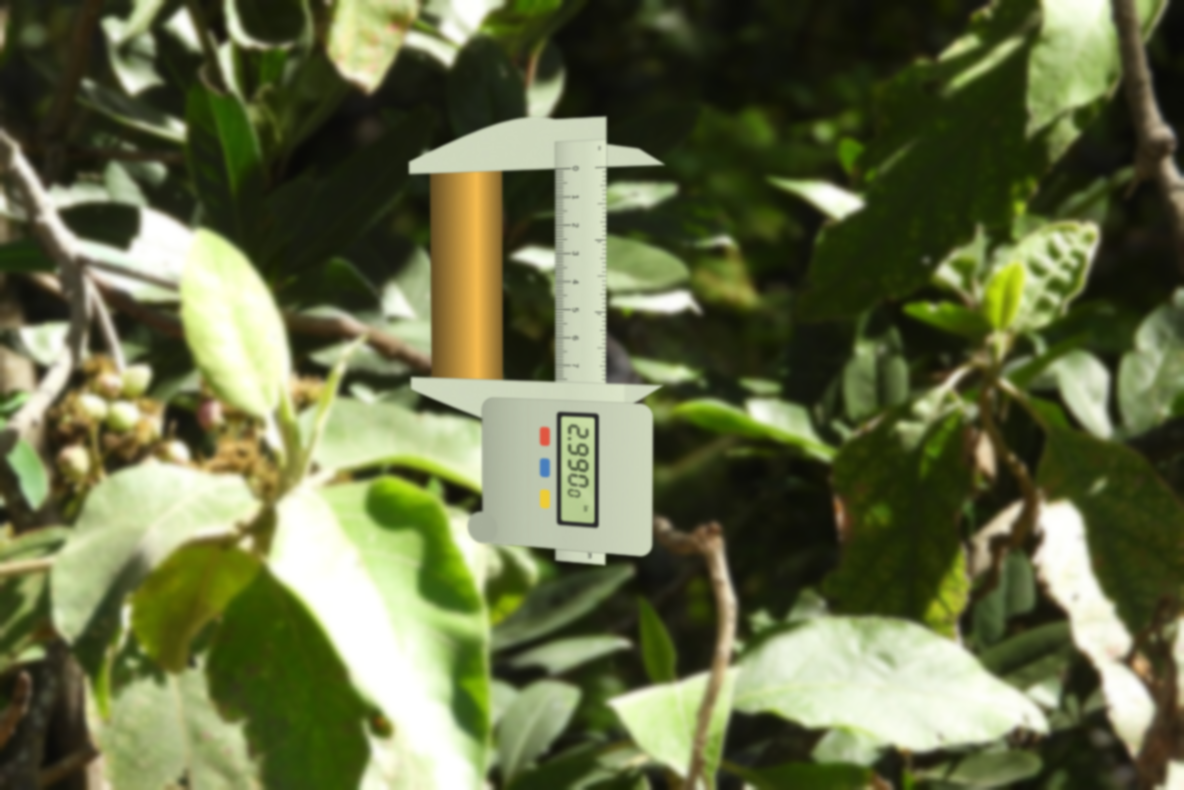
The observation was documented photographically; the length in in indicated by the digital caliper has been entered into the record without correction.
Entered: 2.9900 in
